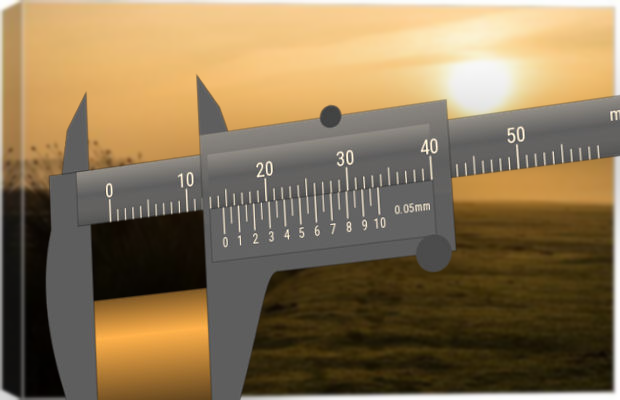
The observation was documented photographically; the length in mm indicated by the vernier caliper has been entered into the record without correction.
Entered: 14.6 mm
